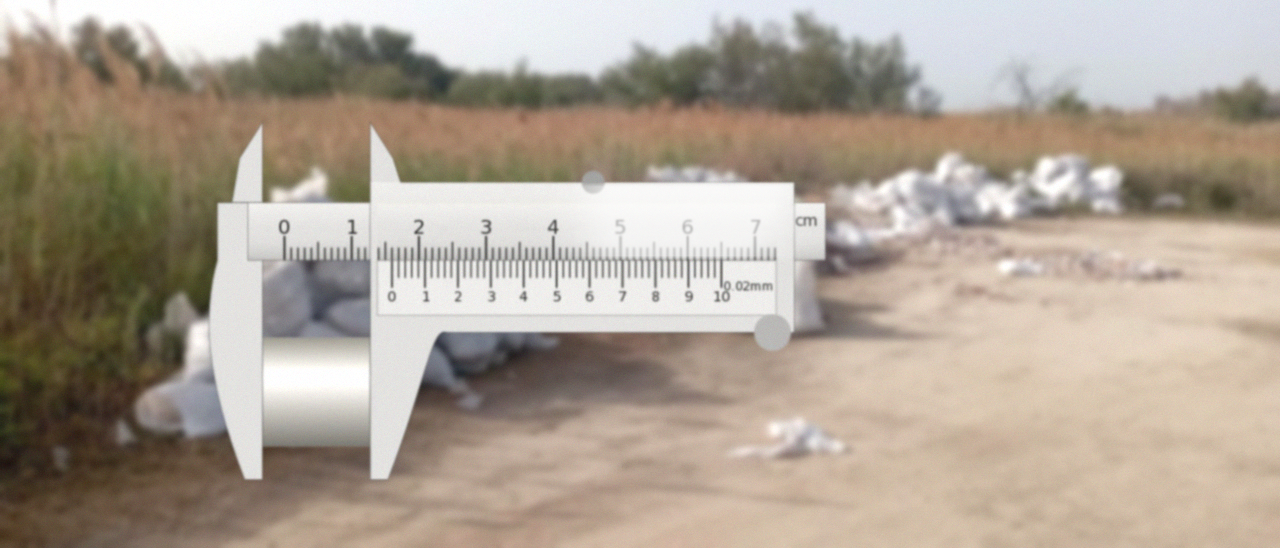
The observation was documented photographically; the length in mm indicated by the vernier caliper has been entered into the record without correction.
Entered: 16.0 mm
